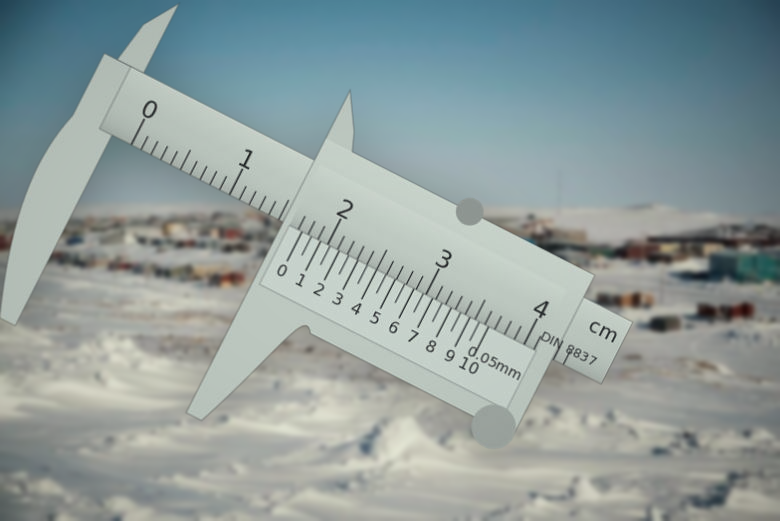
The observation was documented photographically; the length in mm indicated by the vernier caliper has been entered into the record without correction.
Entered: 17.4 mm
